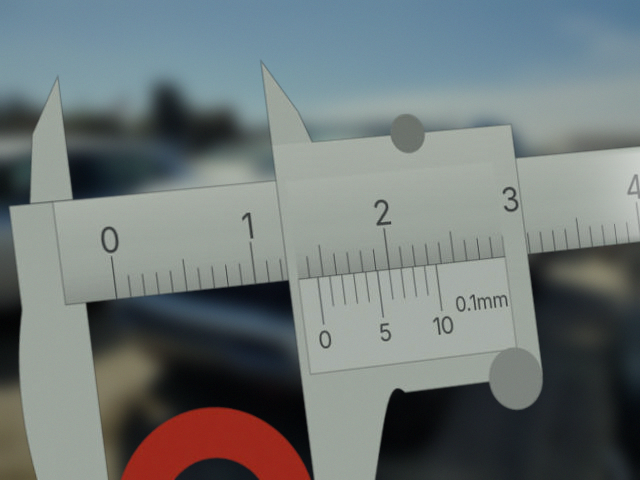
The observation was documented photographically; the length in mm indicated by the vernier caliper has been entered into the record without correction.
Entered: 14.6 mm
